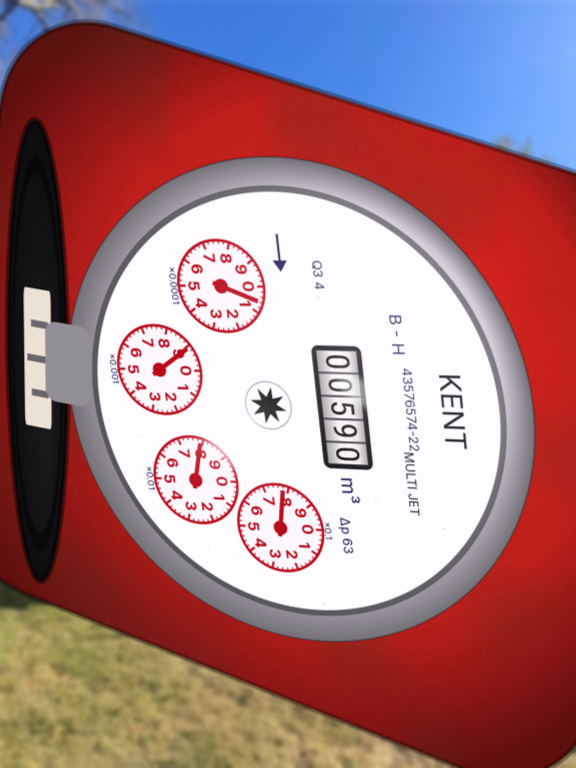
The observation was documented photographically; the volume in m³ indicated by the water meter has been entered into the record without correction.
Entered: 590.7790 m³
